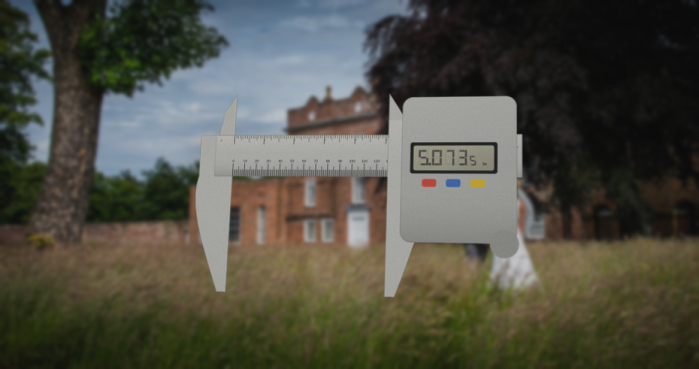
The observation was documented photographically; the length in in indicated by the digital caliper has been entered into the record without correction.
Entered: 5.0735 in
